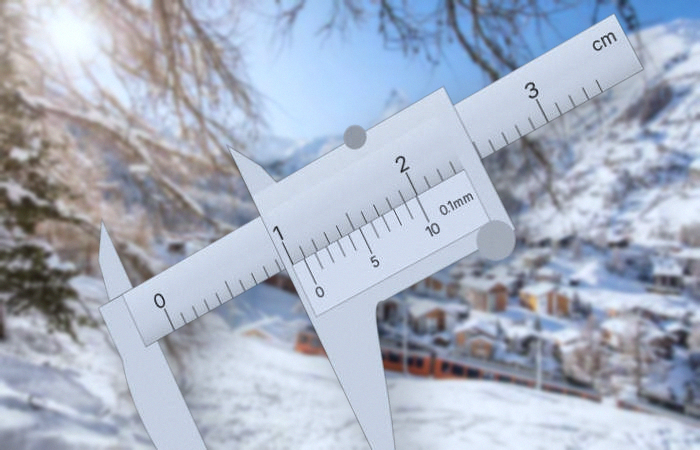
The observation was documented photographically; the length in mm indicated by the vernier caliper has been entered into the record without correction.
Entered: 10.9 mm
